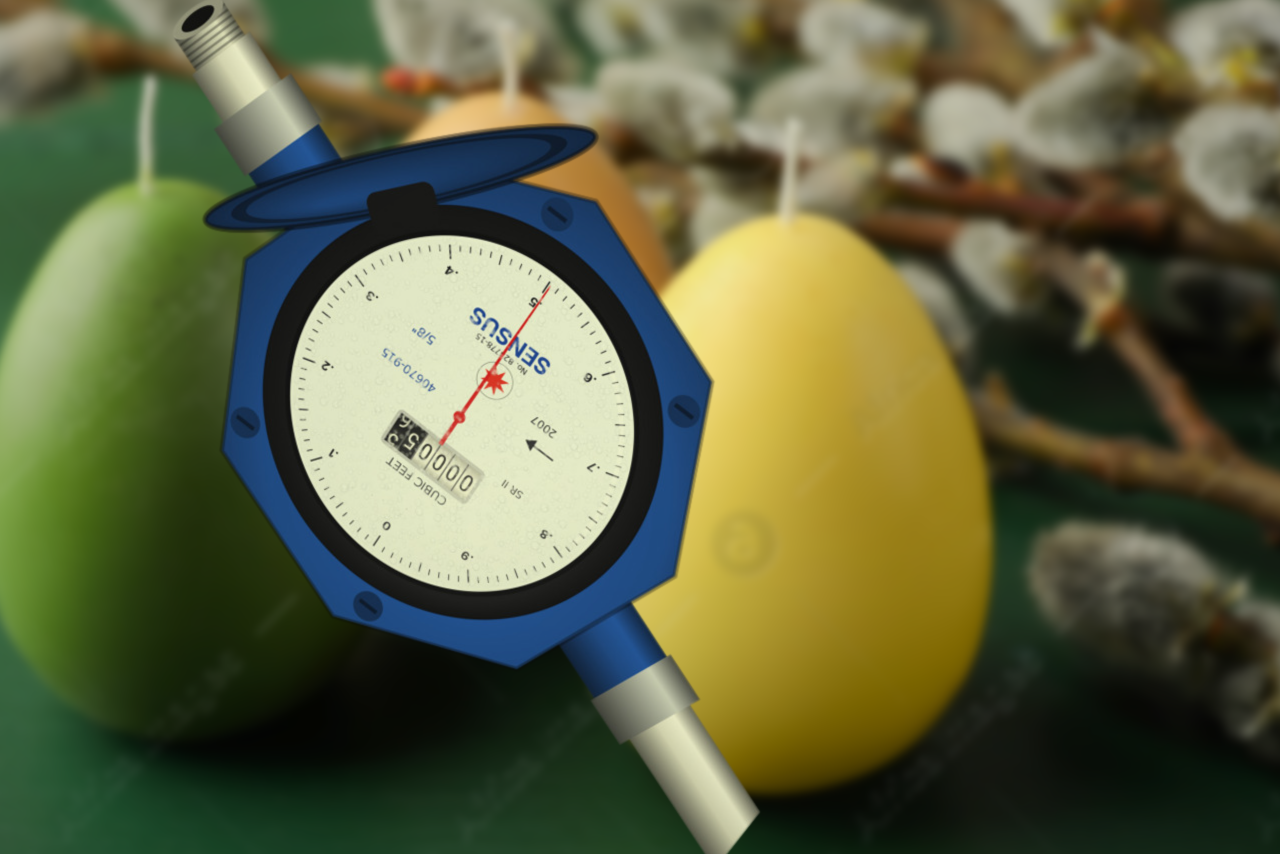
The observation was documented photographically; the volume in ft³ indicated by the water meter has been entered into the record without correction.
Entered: 55.50 ft³
